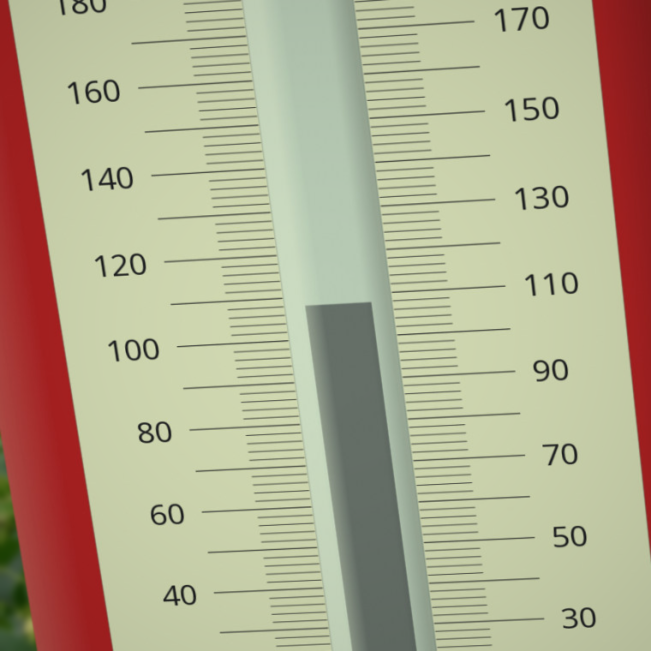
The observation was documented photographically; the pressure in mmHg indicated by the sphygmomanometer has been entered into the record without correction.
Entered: 108 mmHg
